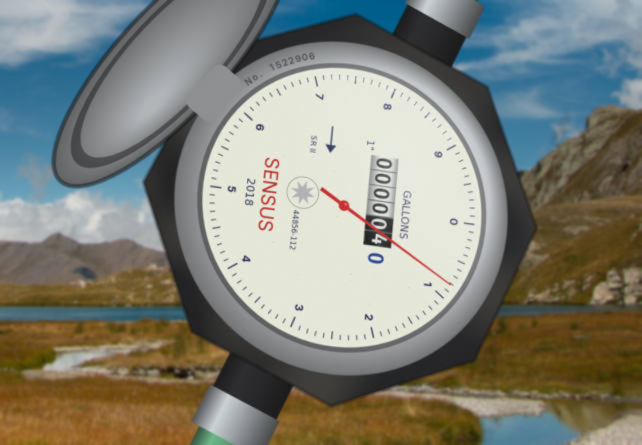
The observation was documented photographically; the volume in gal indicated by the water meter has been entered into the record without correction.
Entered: 40.8 gal
